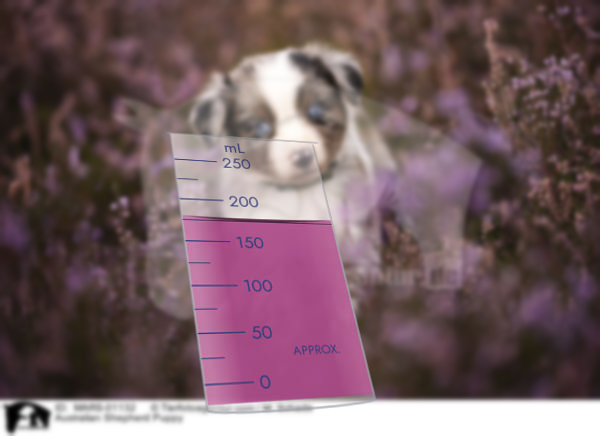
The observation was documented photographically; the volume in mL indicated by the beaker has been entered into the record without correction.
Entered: 175 mL
